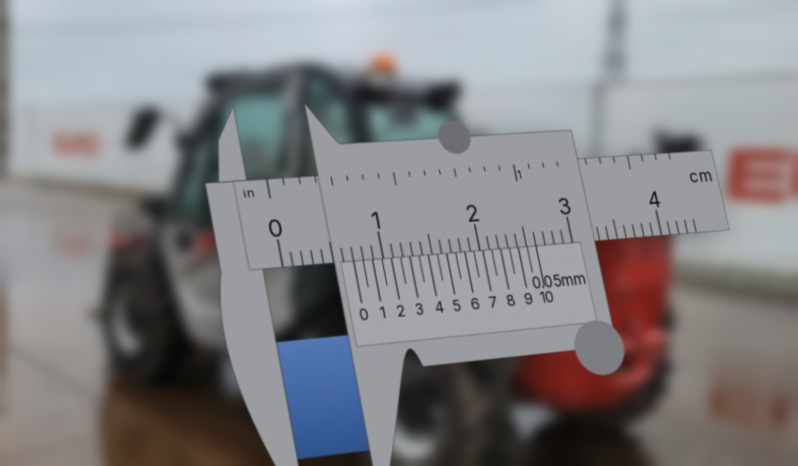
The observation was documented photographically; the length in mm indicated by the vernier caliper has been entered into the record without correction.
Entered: 7.0 mm
